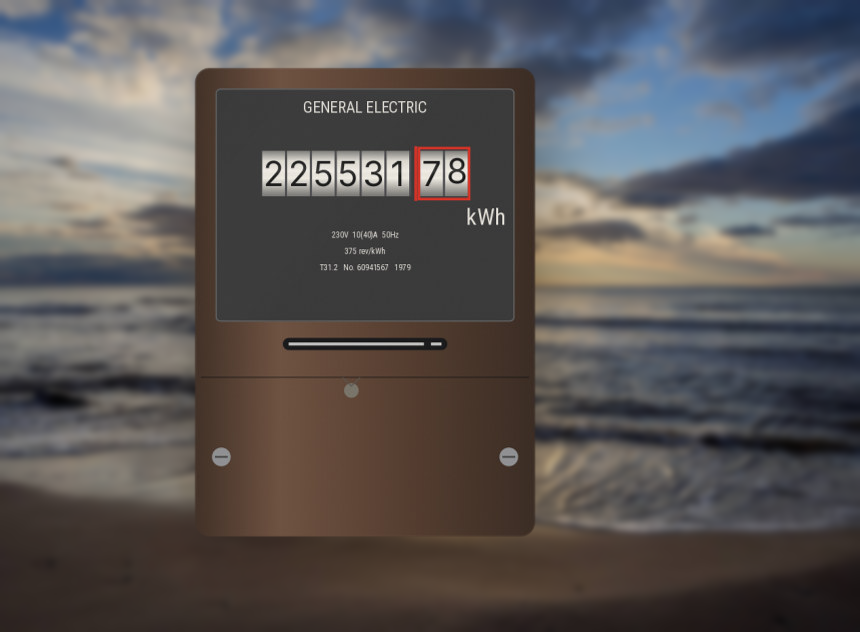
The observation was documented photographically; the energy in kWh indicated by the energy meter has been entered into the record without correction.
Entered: 225531.78 kWh
